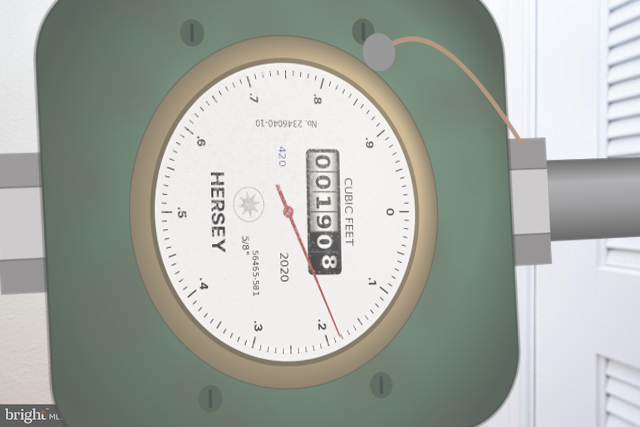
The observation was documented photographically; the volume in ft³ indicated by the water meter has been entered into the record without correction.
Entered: 1908.18 ft³
